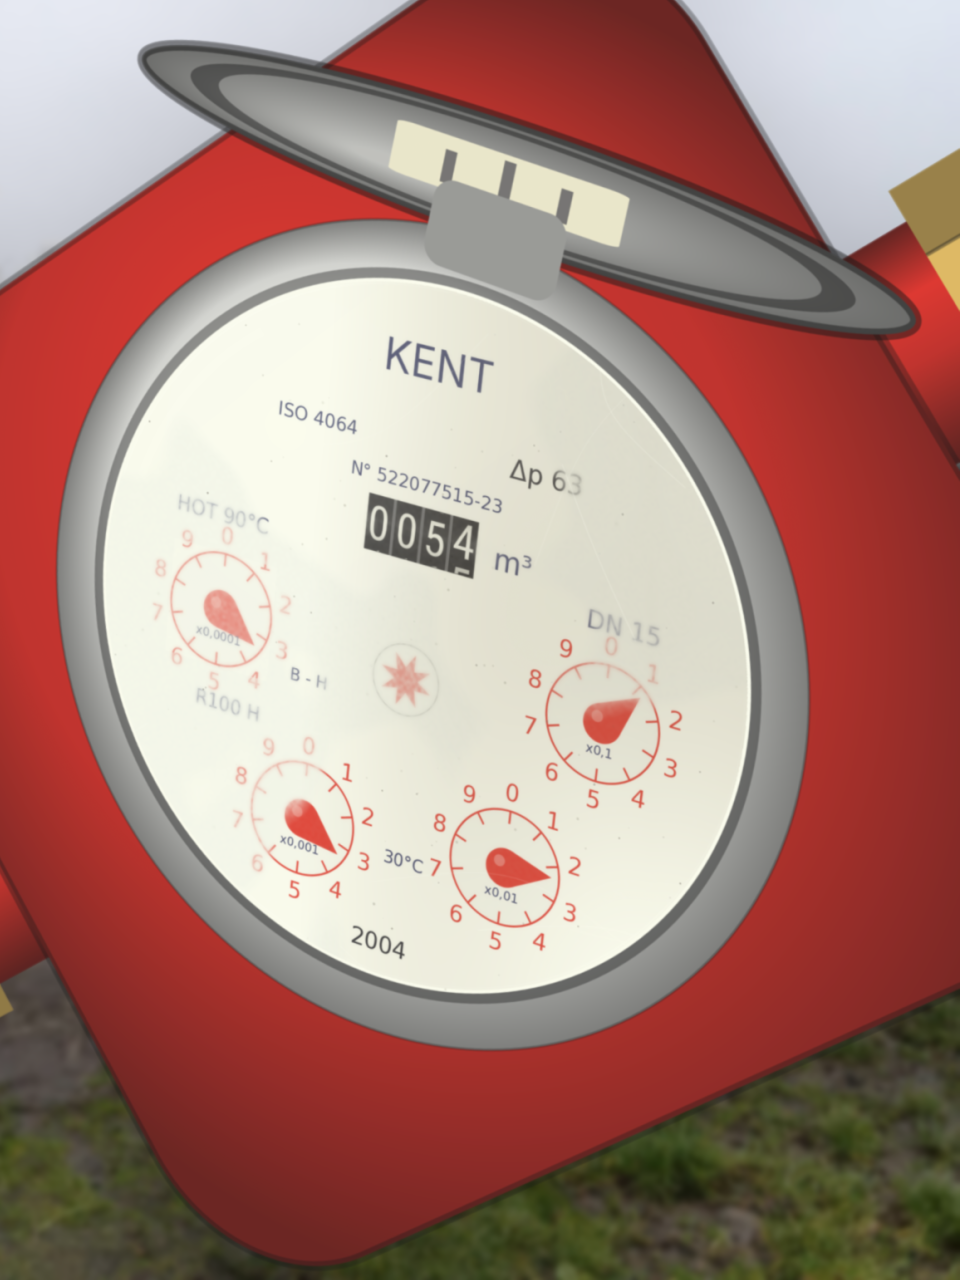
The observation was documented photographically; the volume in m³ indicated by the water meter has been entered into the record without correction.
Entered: 54.1233 m³
